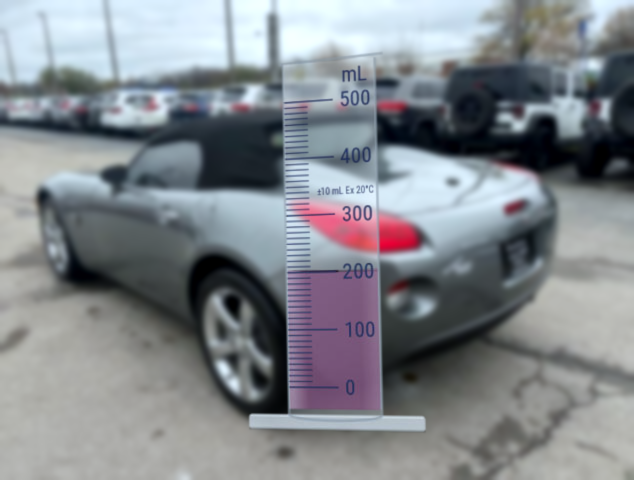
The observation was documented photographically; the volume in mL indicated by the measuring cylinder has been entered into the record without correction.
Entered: 200 mL
